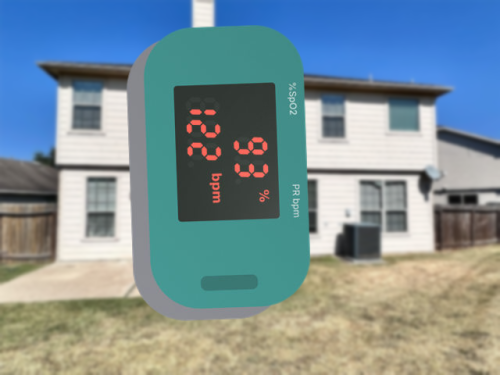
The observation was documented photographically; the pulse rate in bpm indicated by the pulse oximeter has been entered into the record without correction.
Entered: 122 bpm
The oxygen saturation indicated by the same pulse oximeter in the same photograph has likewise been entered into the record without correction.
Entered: 93 %
